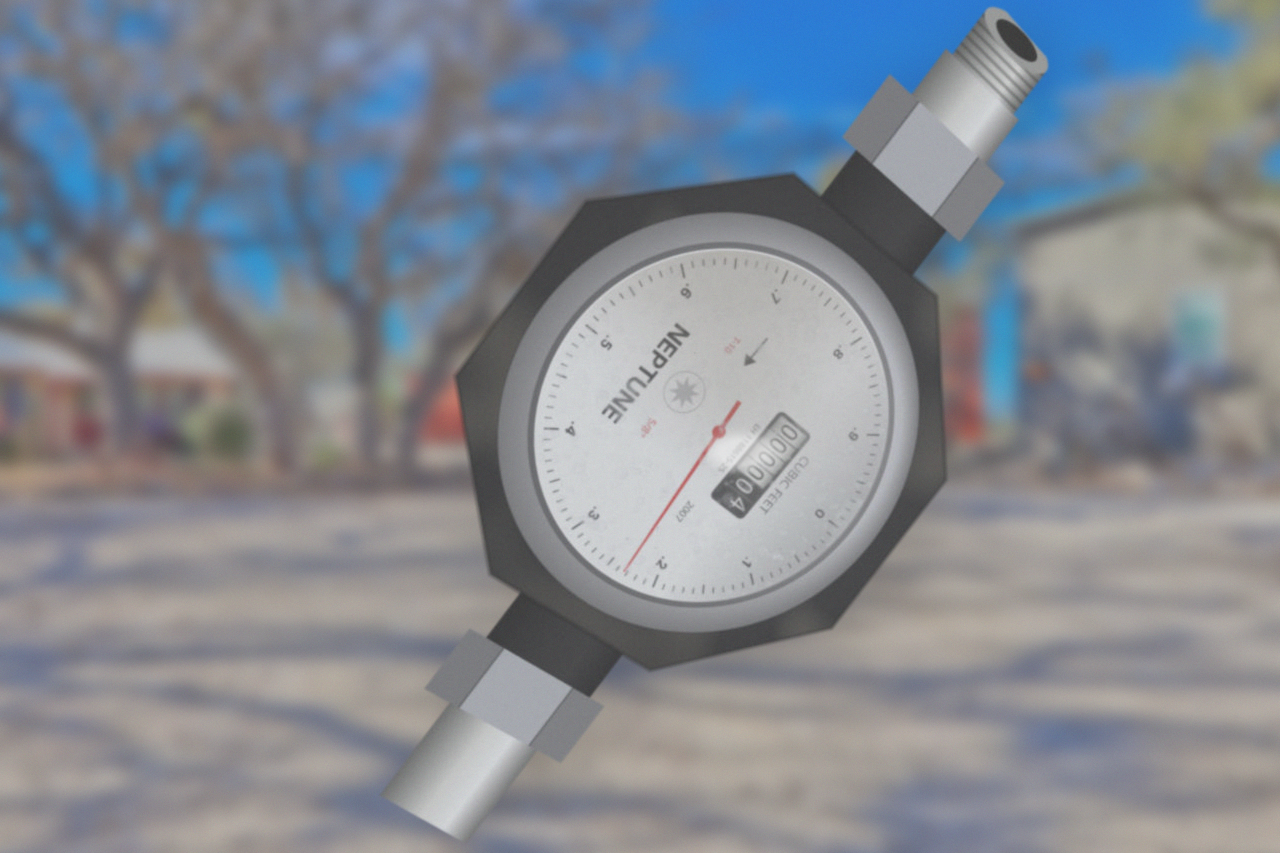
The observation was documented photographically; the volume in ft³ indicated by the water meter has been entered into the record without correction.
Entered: 4.23 ft³
